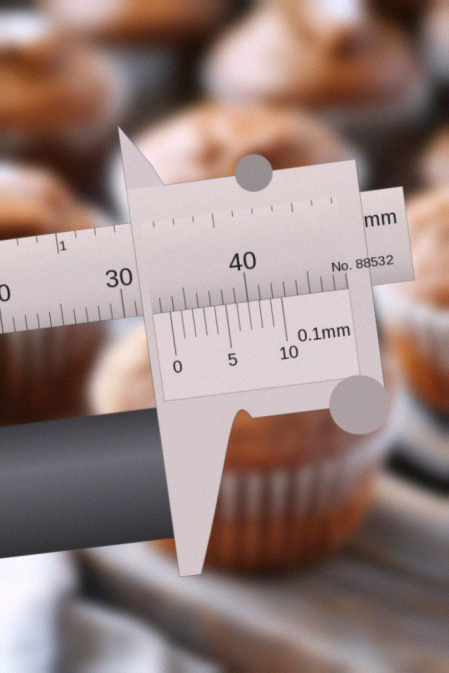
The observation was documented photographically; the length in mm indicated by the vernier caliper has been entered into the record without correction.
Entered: 33.7 mm
